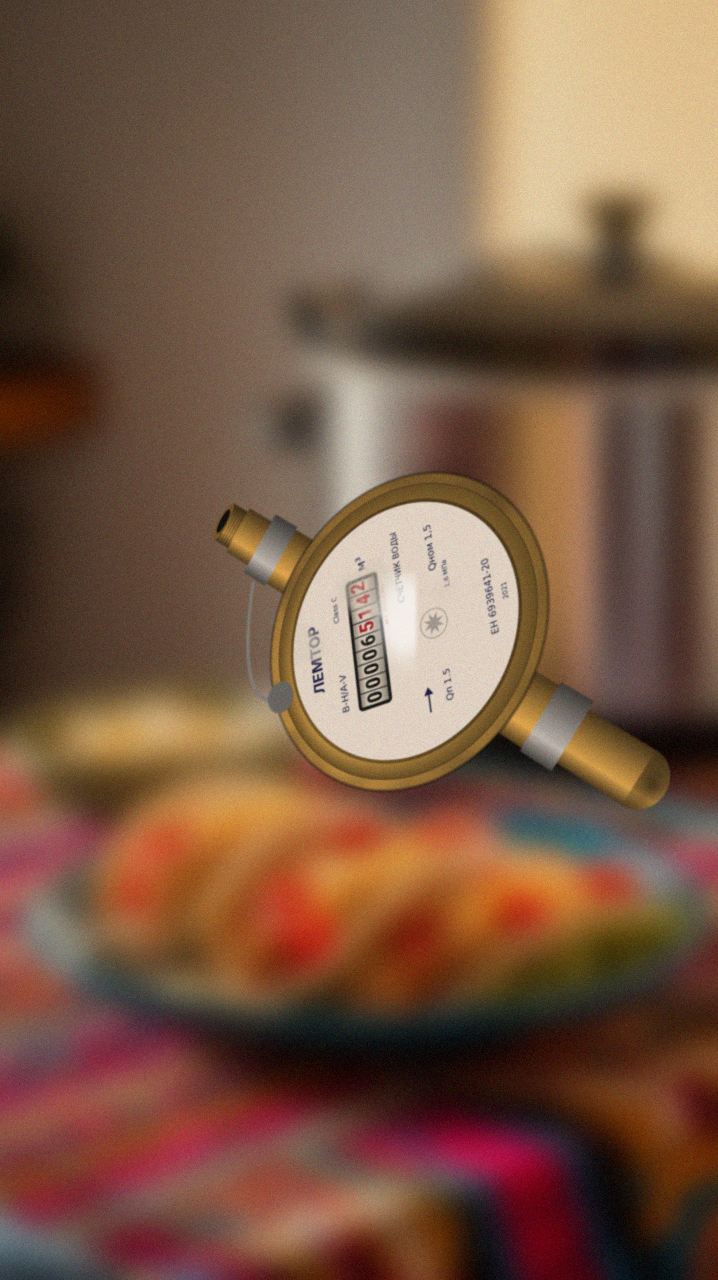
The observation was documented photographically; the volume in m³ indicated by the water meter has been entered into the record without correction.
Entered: 6.5142 m³
